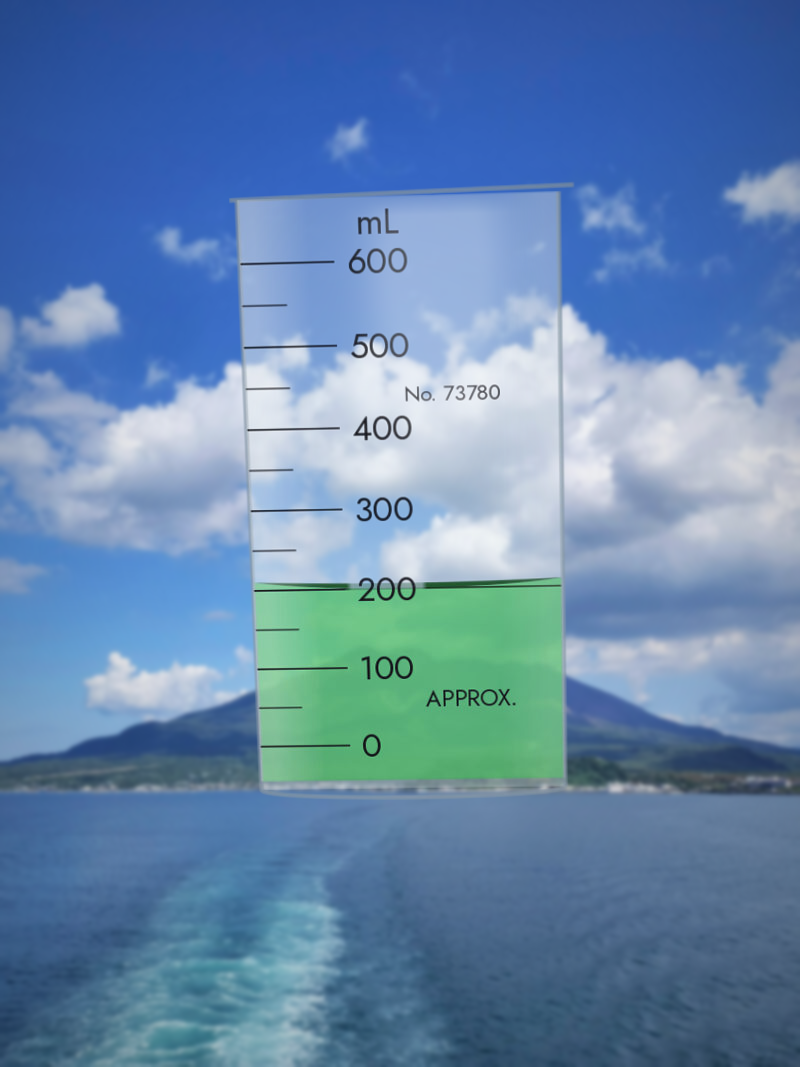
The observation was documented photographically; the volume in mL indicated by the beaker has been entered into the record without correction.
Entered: 200 mL
